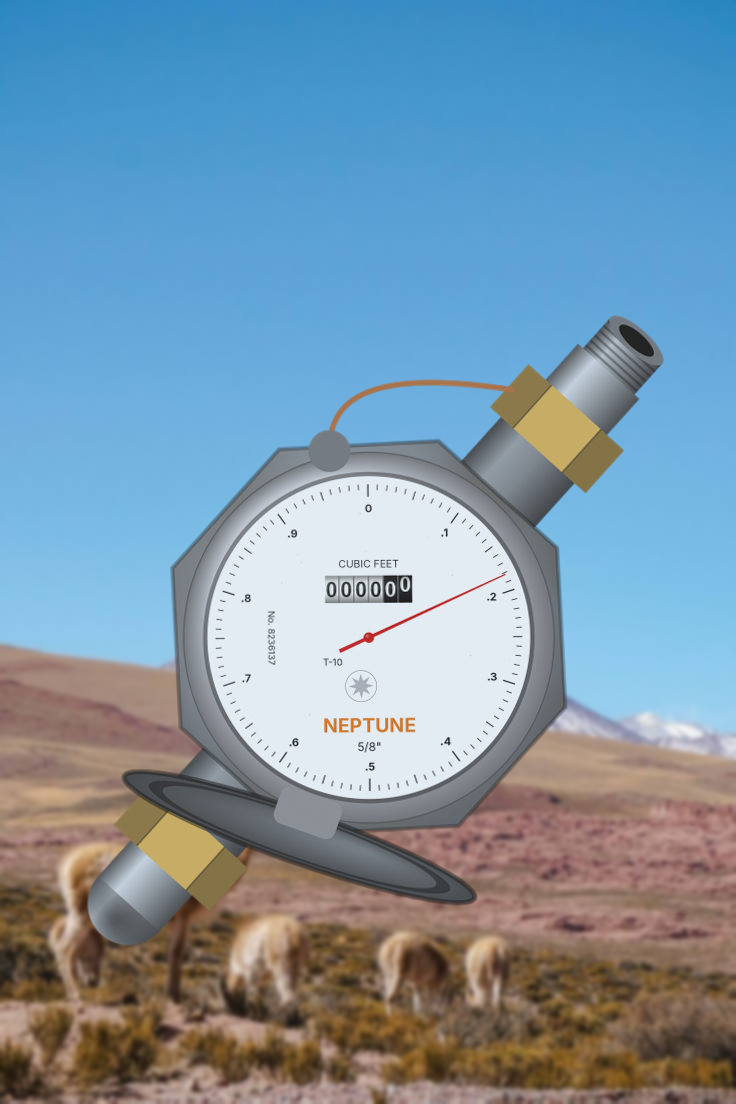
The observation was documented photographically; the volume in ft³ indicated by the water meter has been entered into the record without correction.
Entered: 0.18 ft³
